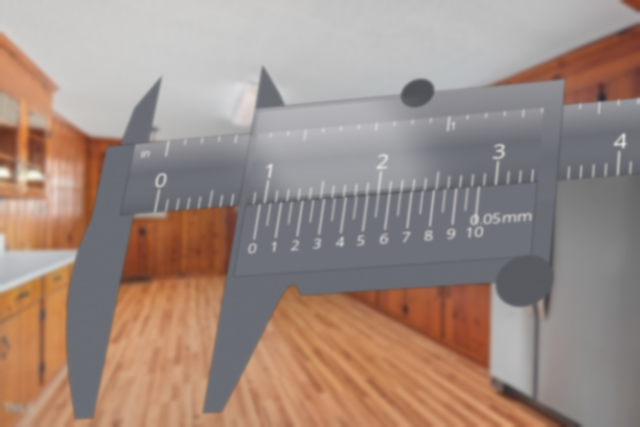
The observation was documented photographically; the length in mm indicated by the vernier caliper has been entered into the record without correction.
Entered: 9.6 mm
